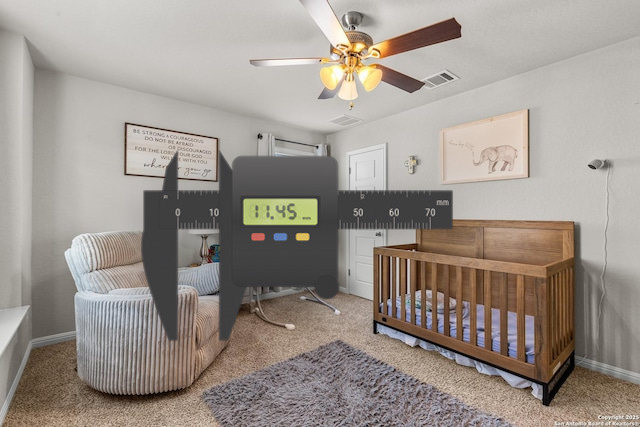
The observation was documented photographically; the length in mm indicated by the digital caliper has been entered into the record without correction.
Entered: 11.45 mm
